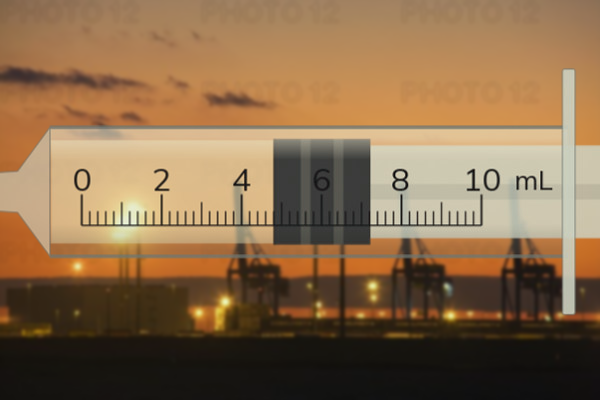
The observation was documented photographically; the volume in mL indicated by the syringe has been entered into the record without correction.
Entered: 4.8 mL
